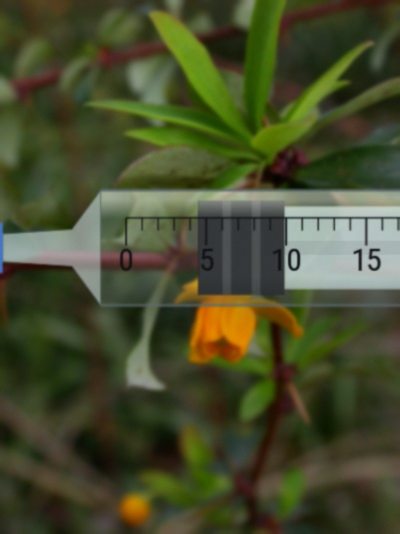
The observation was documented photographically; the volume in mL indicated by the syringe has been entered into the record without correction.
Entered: 4.5 mL
